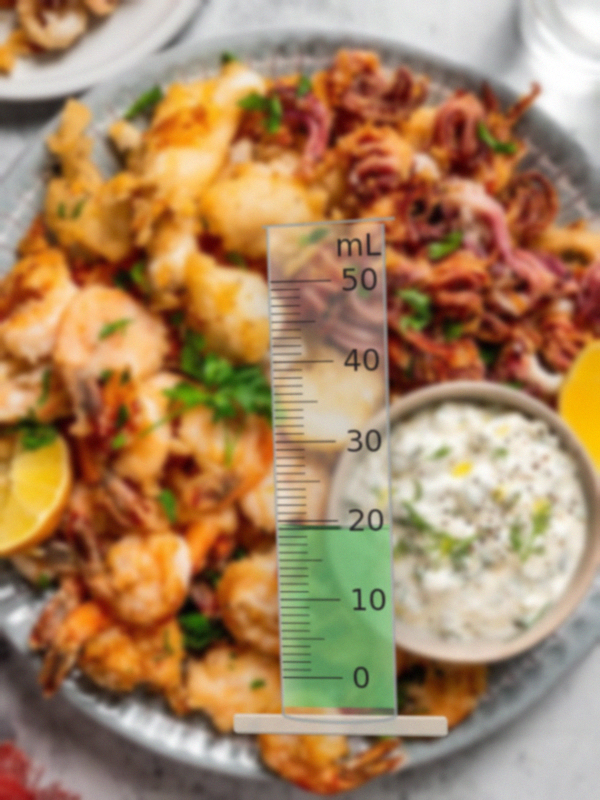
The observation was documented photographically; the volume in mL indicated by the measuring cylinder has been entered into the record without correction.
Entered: 19 mL
